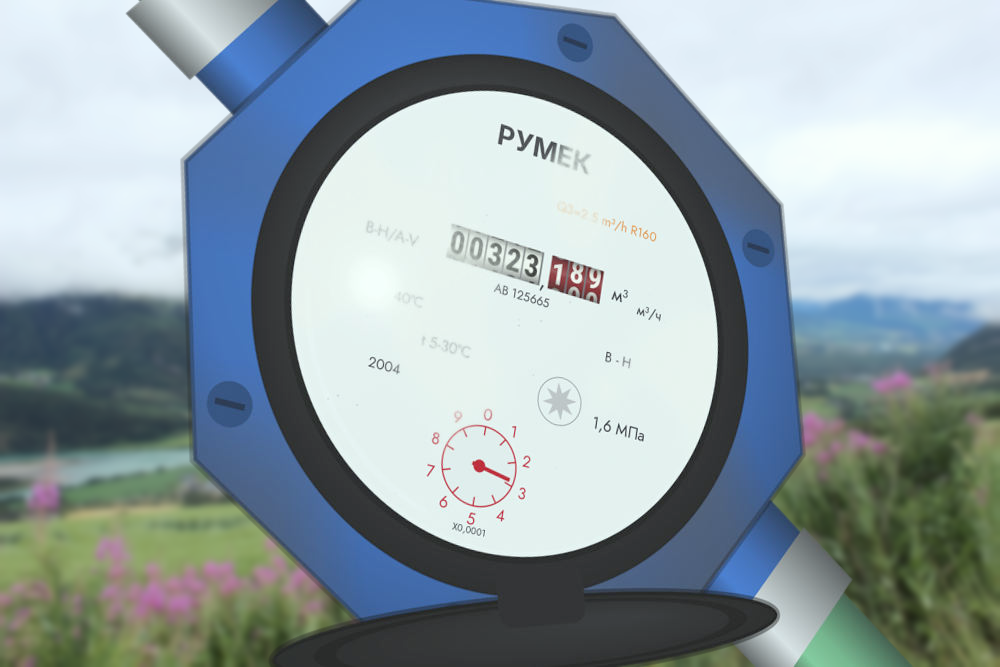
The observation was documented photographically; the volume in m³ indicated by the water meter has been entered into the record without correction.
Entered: 323.1892 m³
